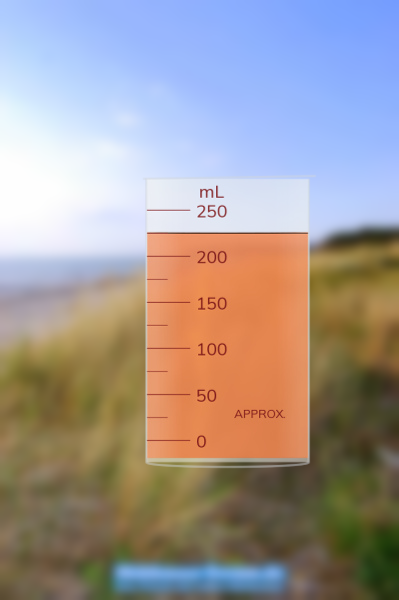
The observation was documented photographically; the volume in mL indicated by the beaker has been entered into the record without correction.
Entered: 225 mL
